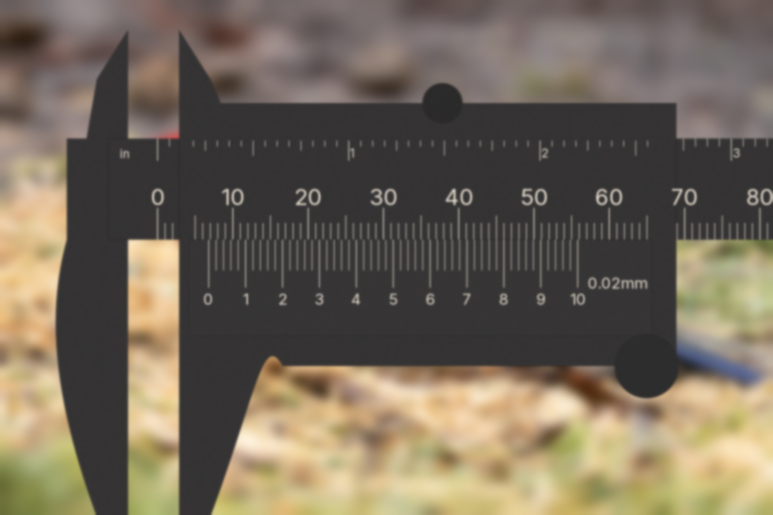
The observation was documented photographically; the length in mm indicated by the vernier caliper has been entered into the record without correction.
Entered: 6.8 mm
